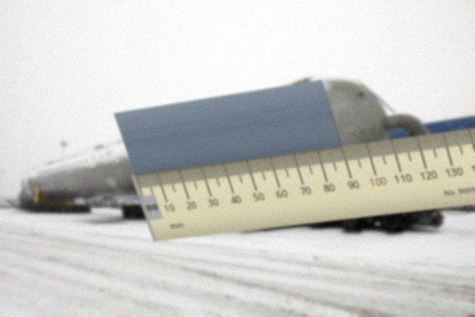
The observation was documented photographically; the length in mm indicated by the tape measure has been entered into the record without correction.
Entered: 90 mm
